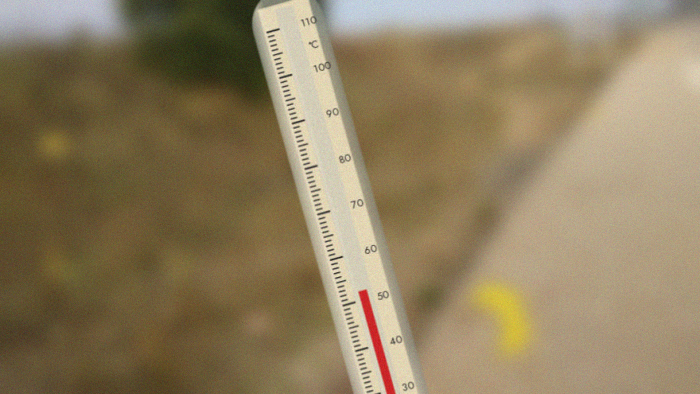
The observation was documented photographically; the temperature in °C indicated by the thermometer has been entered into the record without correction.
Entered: 52 °C
